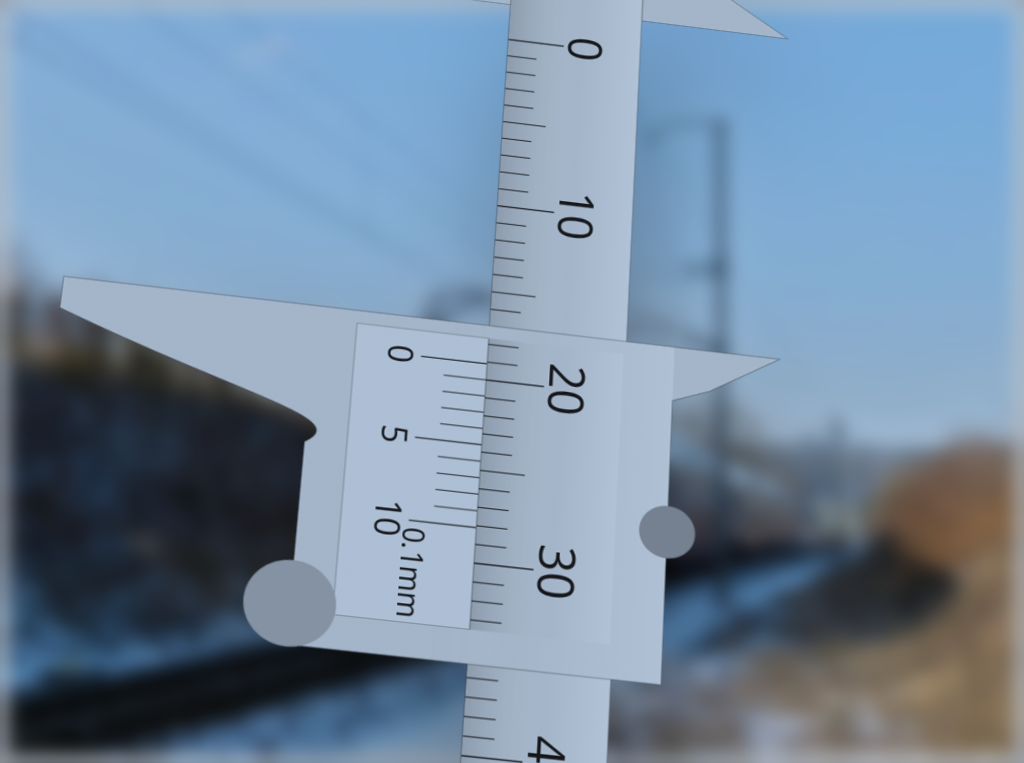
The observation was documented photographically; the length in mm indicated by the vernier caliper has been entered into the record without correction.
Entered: 19.1 mm
